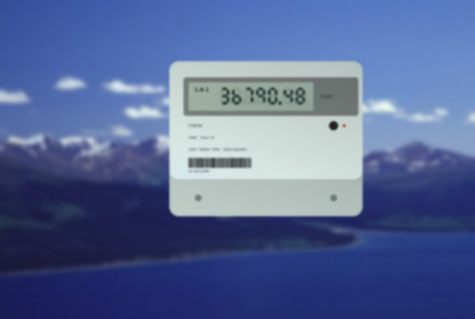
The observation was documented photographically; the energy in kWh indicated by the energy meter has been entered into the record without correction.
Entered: 36790.48 kWh
